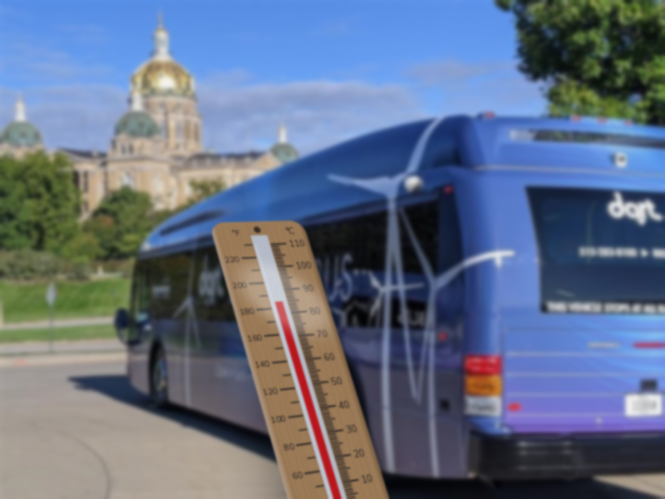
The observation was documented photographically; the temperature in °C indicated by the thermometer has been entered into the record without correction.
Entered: 85 °C
